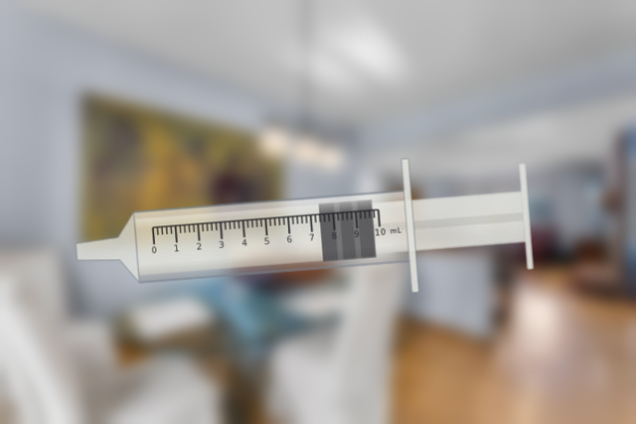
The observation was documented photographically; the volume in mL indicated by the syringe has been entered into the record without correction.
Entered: 7.4 mL
